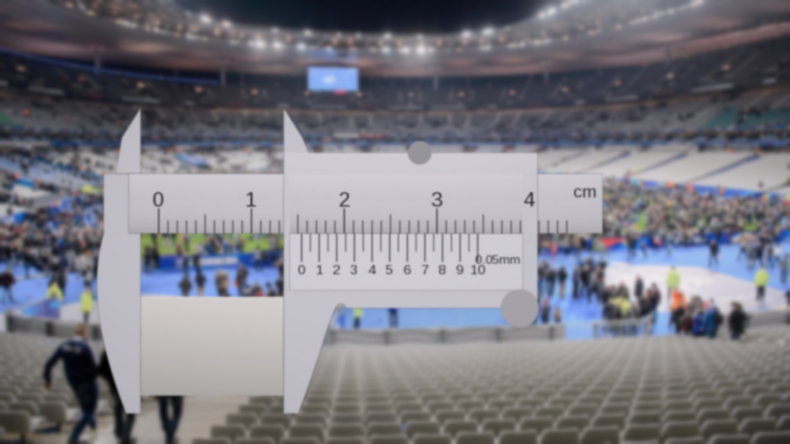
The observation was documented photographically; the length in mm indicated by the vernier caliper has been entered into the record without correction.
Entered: 15.4 mm
